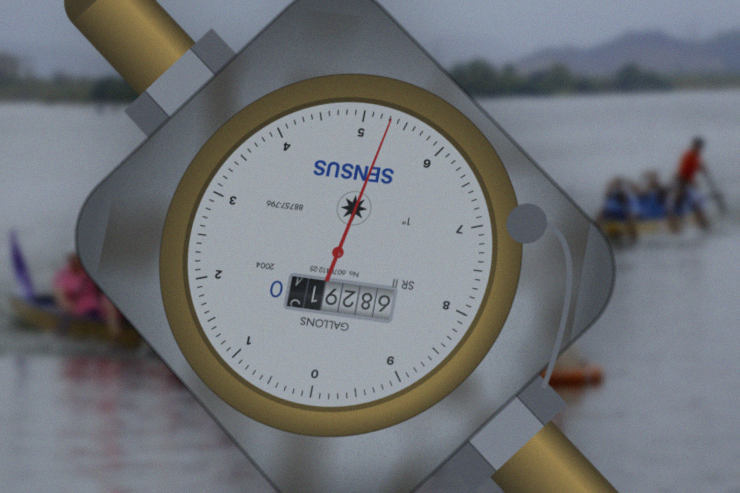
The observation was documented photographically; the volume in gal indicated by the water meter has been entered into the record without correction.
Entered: 6829135.3 gal
